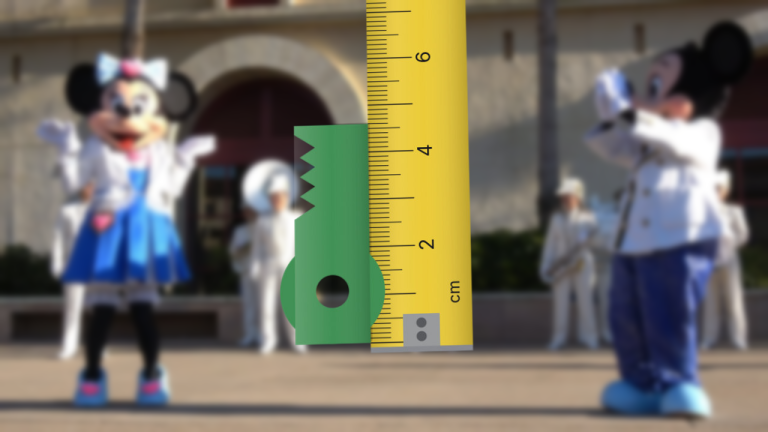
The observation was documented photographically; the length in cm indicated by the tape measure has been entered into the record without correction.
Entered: 4.6 cm
